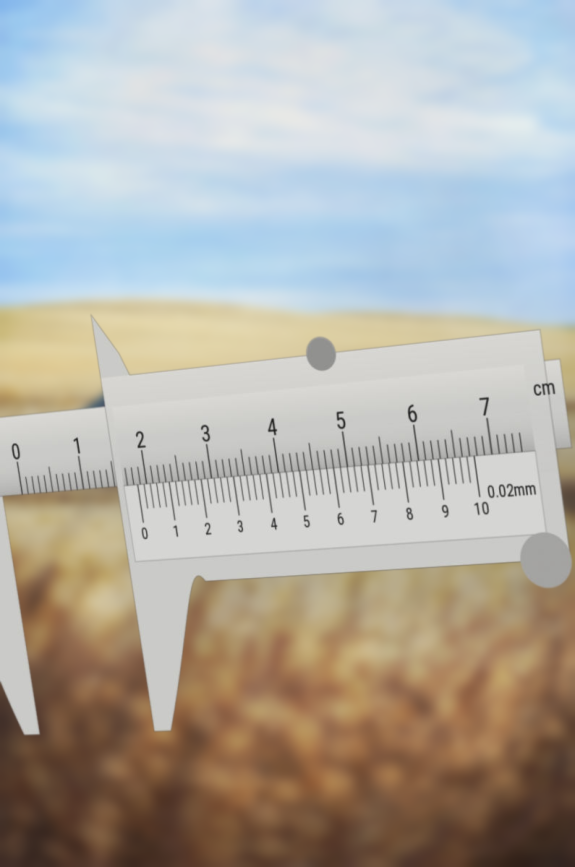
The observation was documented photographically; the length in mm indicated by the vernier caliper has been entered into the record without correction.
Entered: 18.6 mm
